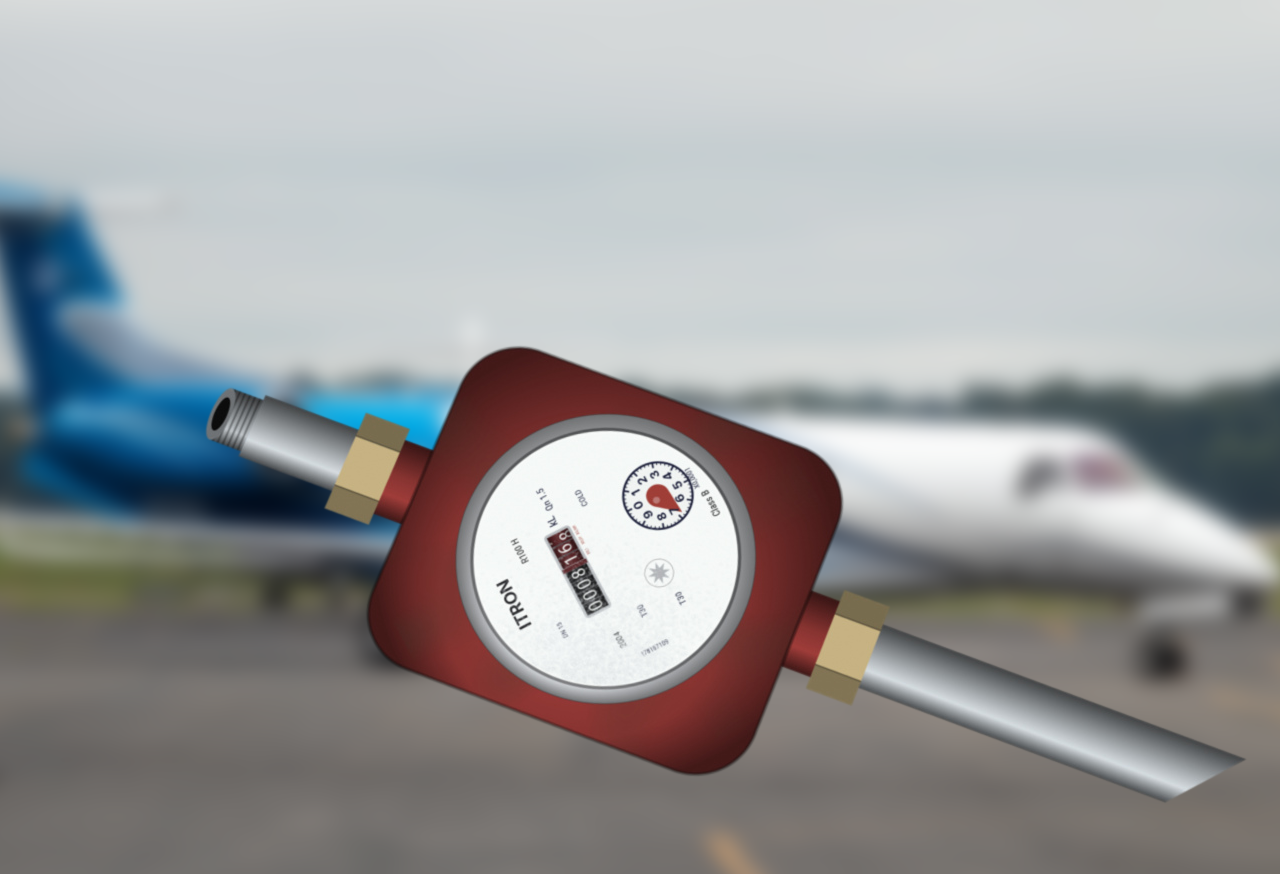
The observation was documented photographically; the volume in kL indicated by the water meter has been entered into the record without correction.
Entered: 8.1676 kL
